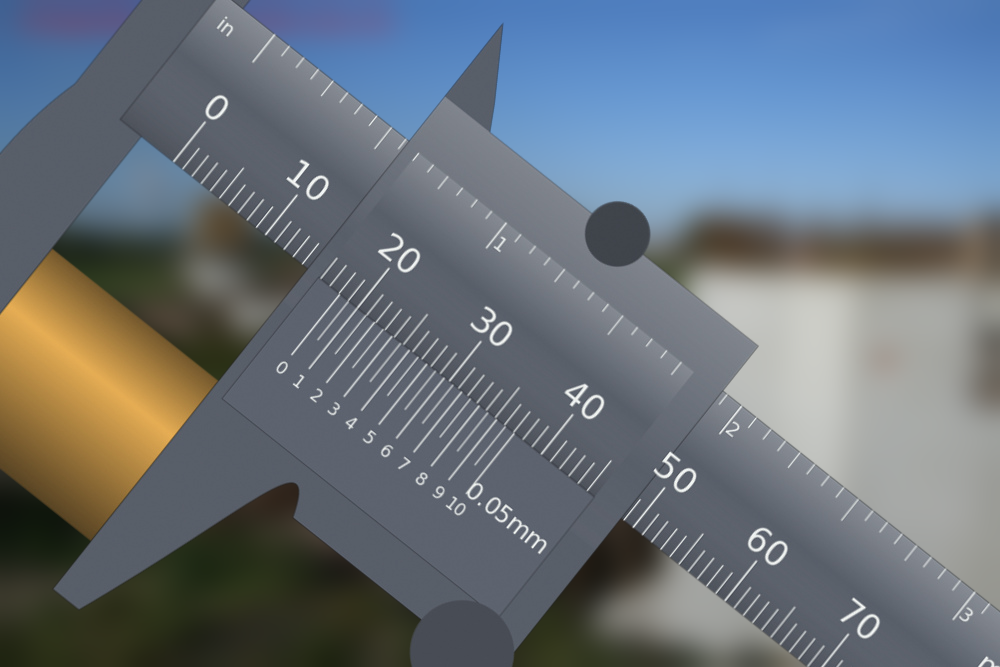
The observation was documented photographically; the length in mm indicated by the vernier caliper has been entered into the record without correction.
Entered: 18.1 mm
